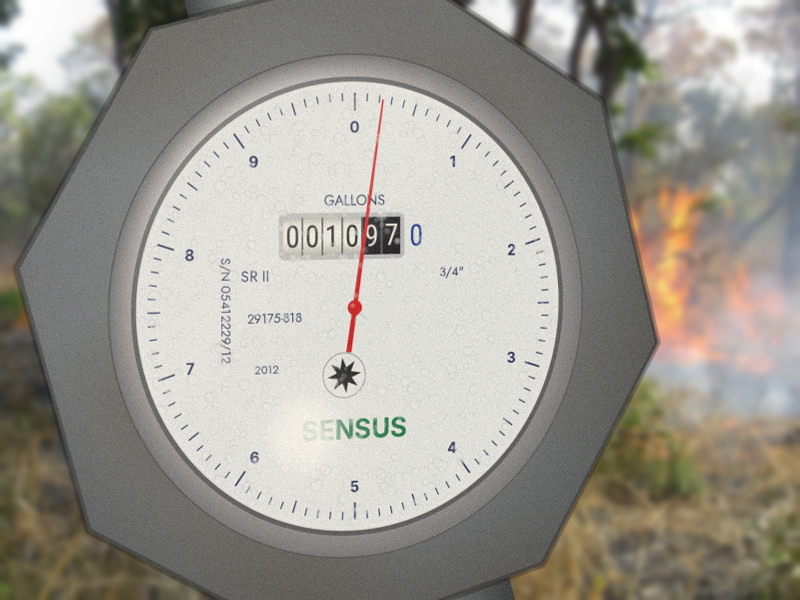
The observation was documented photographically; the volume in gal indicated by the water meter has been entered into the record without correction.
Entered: 10970.2 gal
